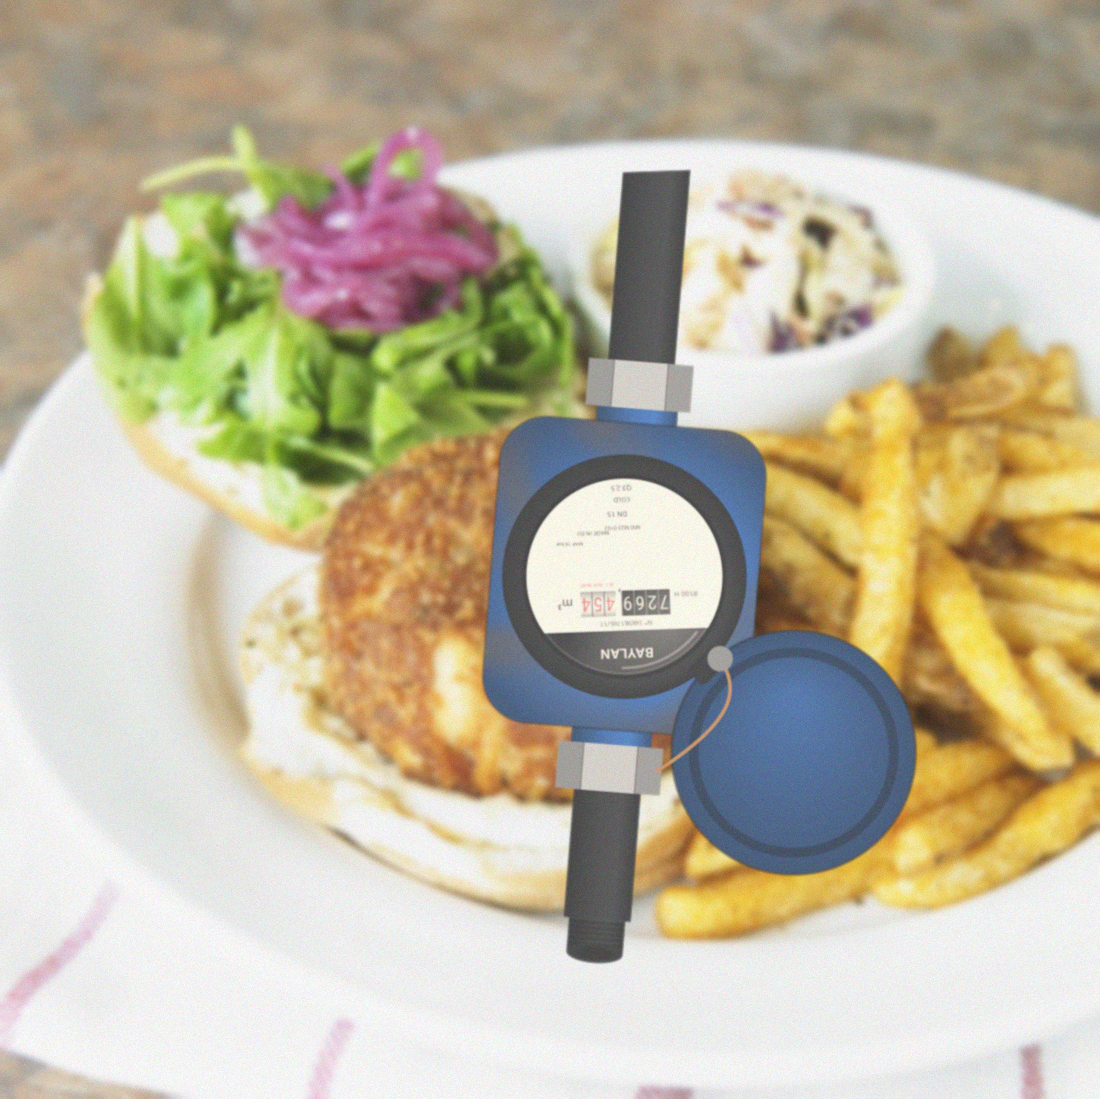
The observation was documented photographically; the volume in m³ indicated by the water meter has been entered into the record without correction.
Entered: 7269.454 m³
